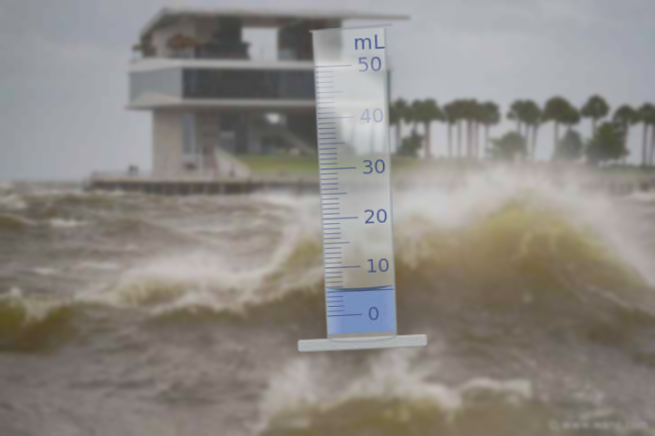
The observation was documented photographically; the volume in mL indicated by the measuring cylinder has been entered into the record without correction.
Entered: 5 mL
